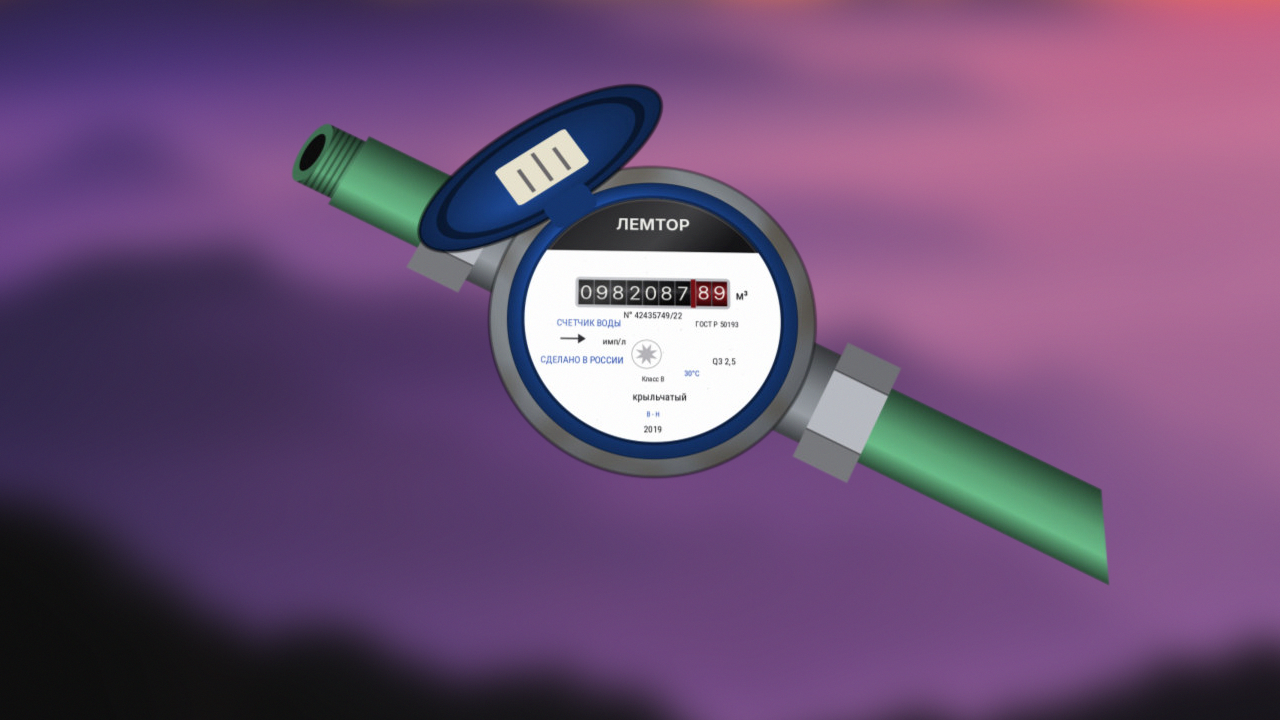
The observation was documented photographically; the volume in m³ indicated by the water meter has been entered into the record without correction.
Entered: 982087.89 m³
